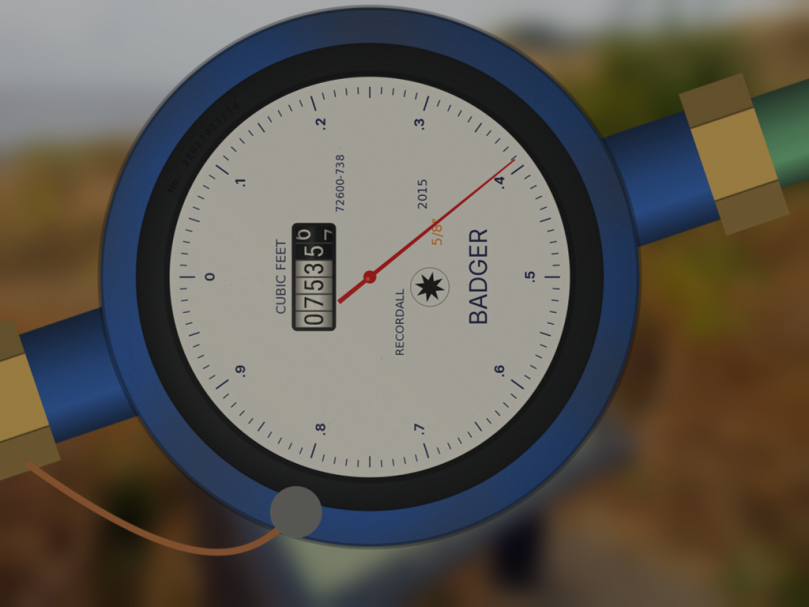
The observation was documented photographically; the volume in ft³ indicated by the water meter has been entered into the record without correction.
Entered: 75356.39 ft³
